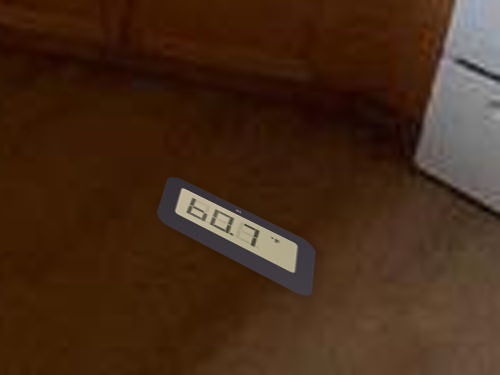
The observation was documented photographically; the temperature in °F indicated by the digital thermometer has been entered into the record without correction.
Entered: 60.7 °F
